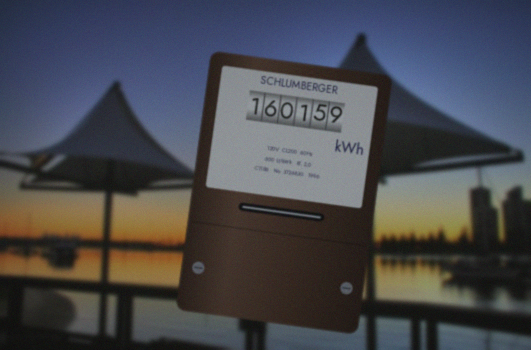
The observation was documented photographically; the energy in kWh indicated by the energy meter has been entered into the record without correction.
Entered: 160159 kWh
